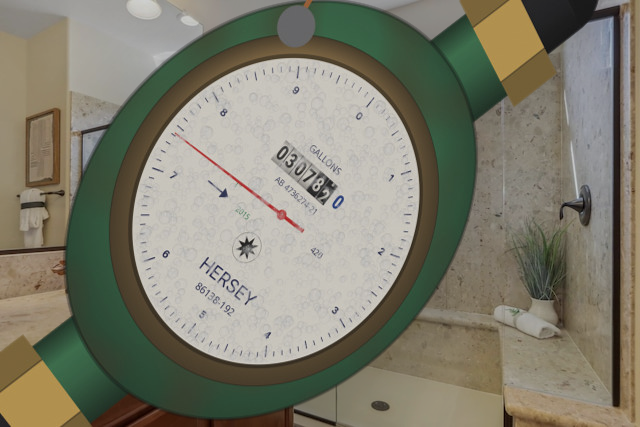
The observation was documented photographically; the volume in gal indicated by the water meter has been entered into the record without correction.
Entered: 307817.4 gal
